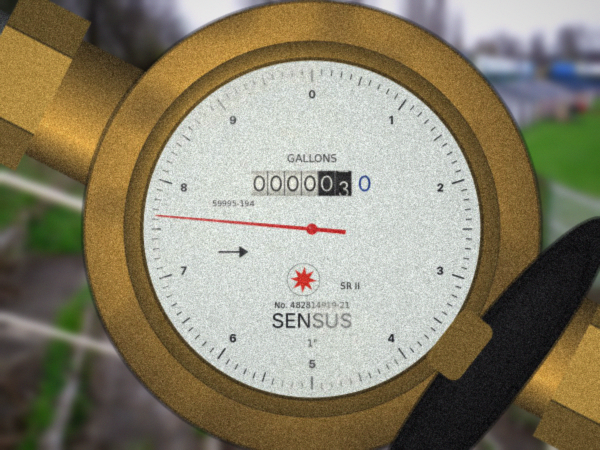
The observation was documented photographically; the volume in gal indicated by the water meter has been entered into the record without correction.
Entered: 27.6 gal
